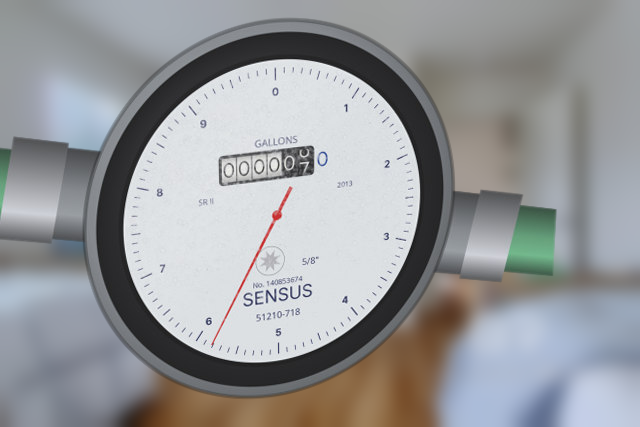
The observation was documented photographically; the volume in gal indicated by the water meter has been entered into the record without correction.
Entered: 65.8 gal
